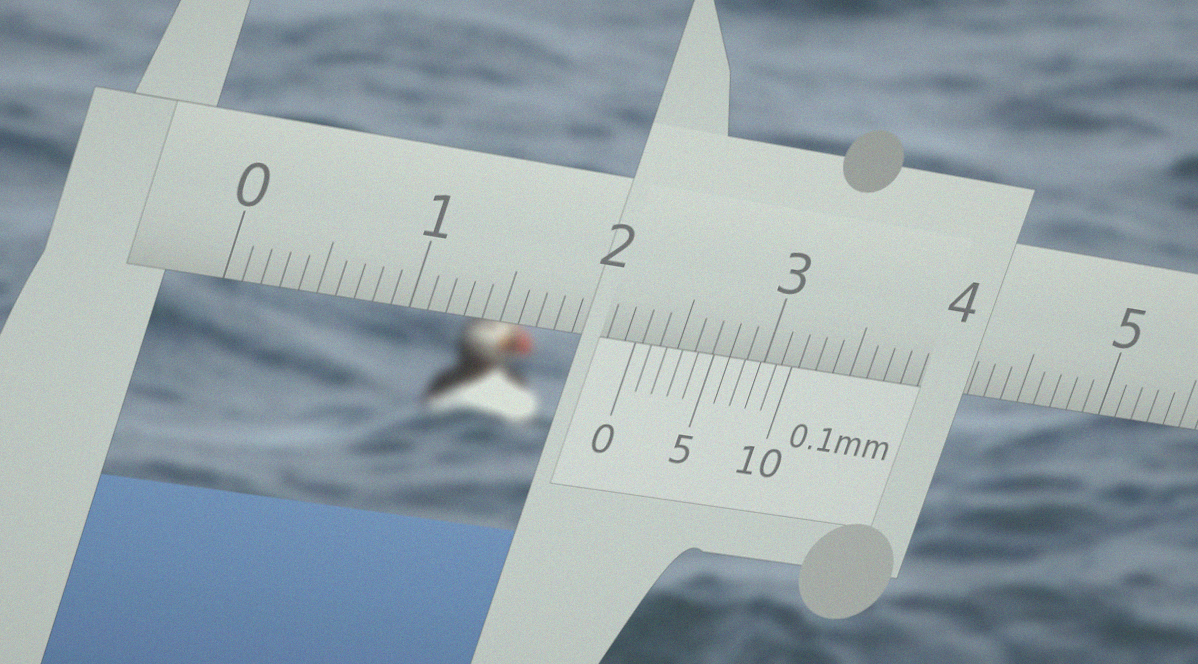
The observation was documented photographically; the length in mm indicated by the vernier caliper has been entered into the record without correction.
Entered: 22.6 mm
